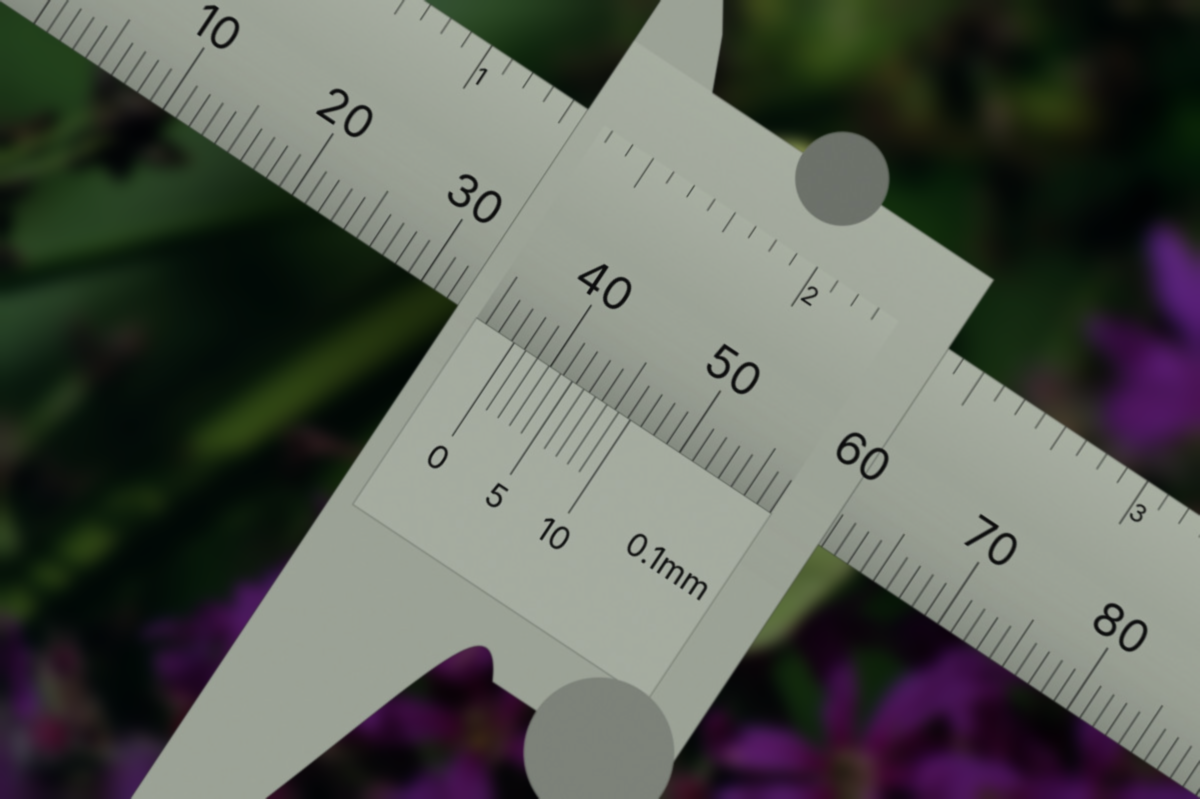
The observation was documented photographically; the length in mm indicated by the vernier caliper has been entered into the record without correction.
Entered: 37.2 mm
